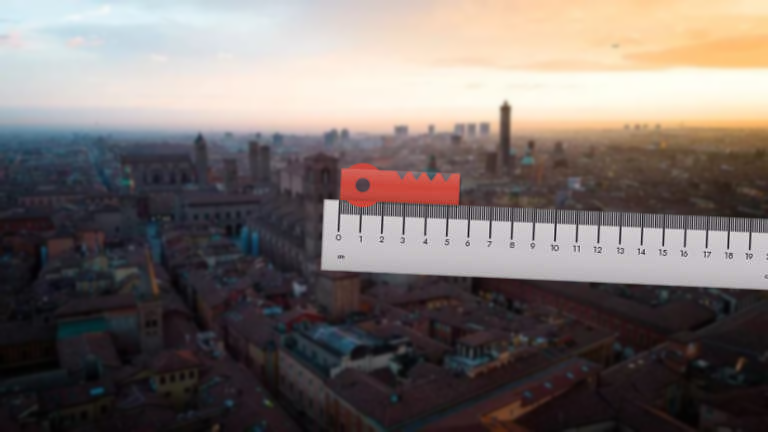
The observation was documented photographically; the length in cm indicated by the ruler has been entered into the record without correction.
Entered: 5.5 cm
